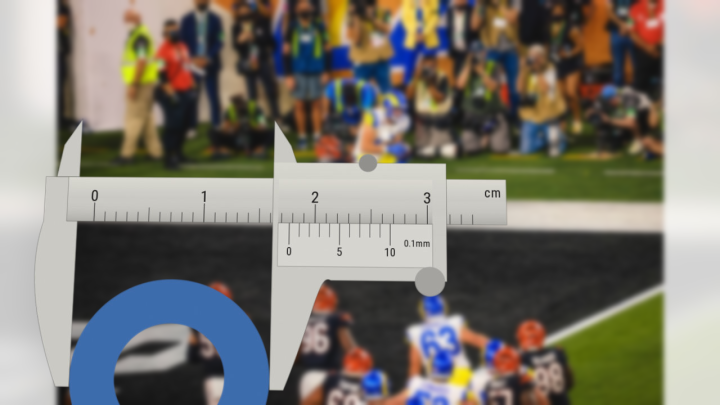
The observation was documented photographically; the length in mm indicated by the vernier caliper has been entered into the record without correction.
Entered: 17.7 mm
